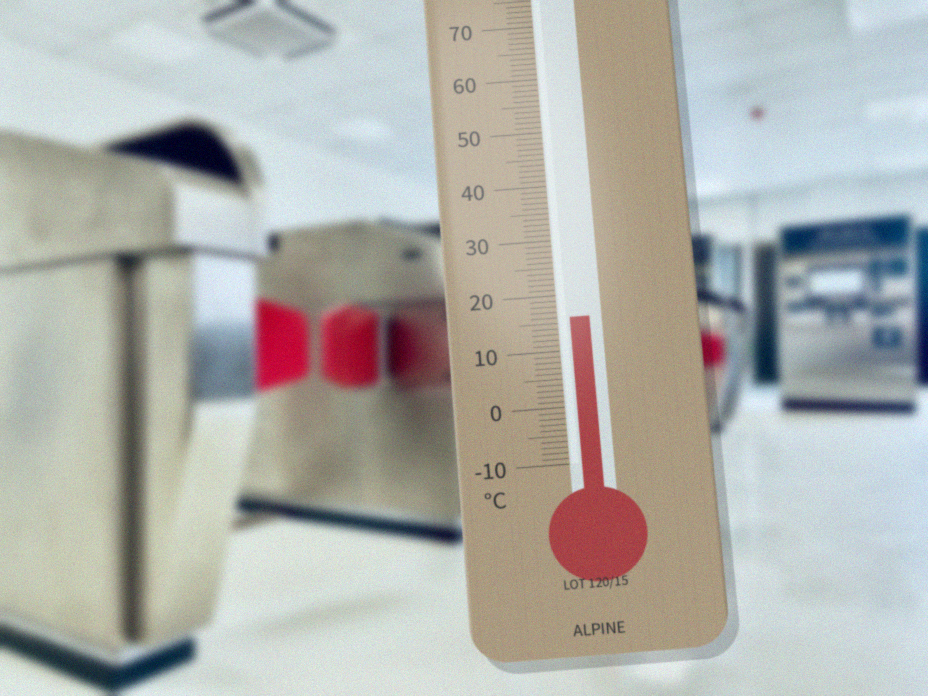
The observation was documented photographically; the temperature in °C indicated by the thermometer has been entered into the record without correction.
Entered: 16 °C
